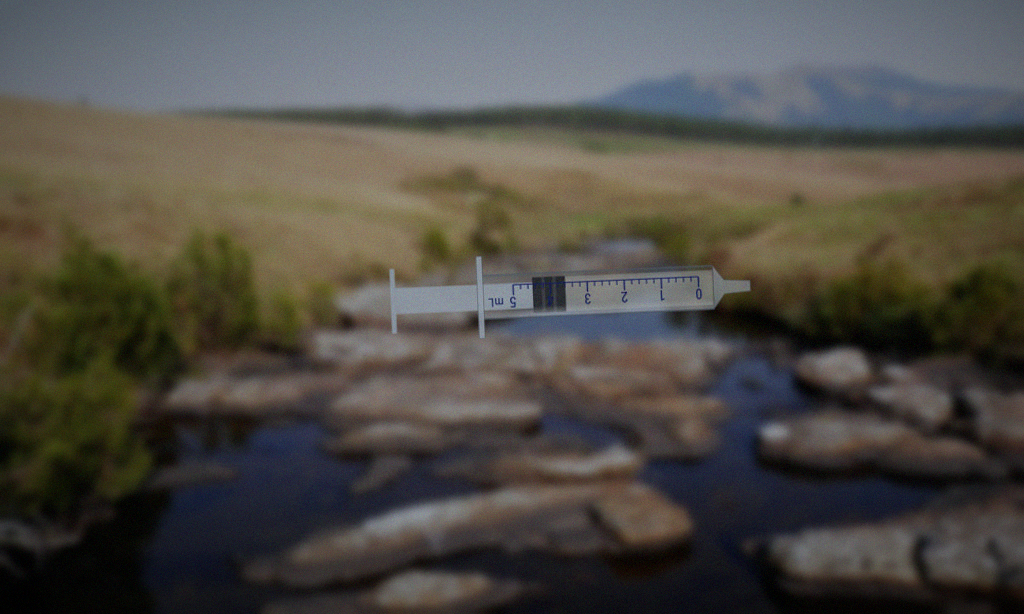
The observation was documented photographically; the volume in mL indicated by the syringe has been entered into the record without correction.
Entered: 3.6 mL
